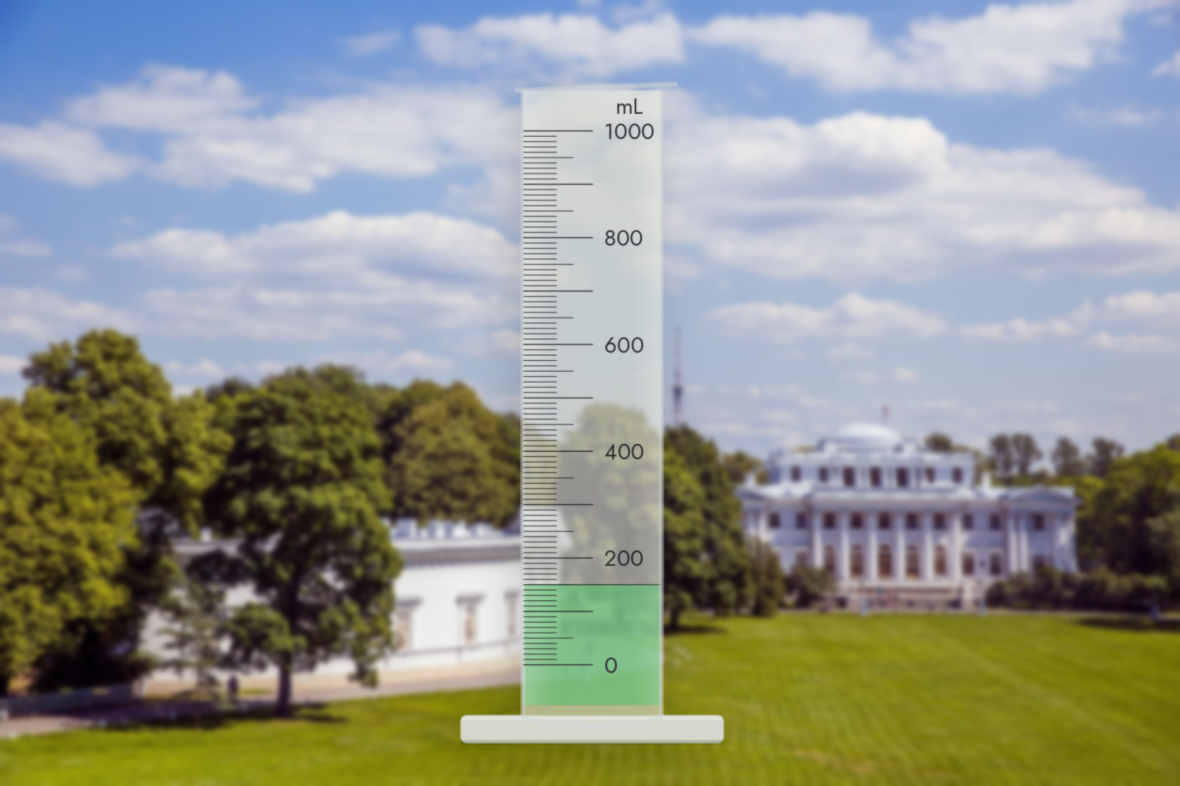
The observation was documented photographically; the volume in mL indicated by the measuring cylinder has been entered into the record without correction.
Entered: 150 mL
